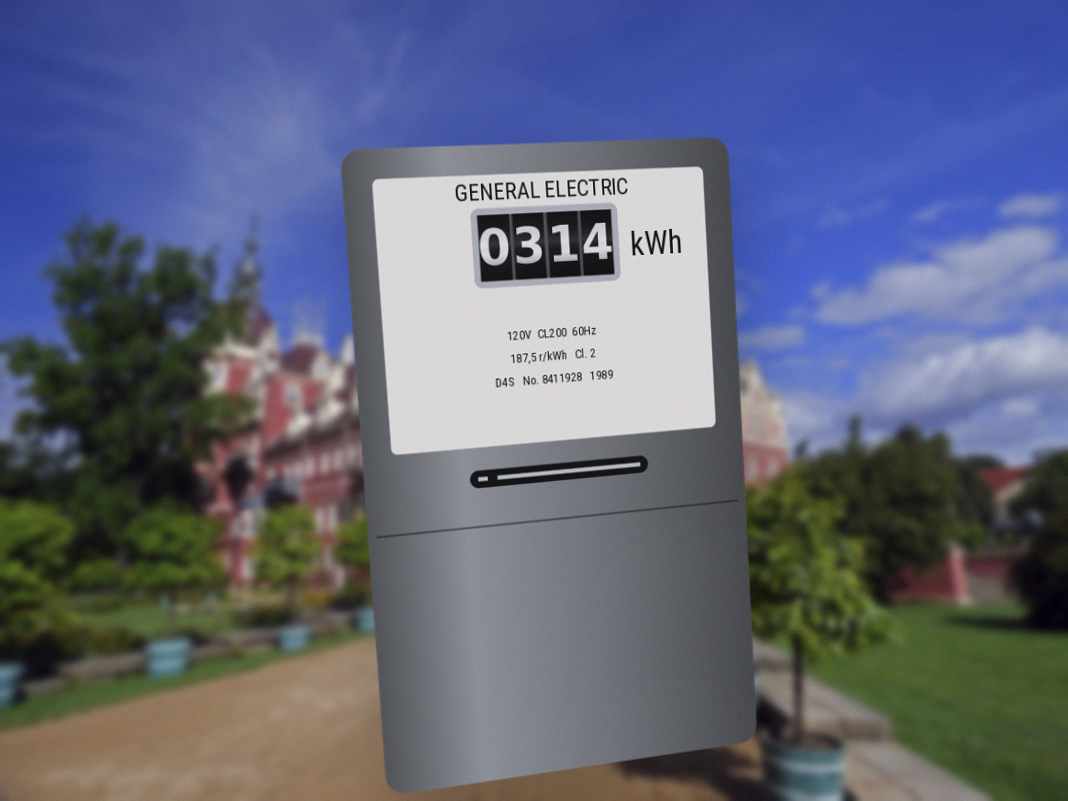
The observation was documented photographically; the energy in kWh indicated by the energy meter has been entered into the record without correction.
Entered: 314 kWh
